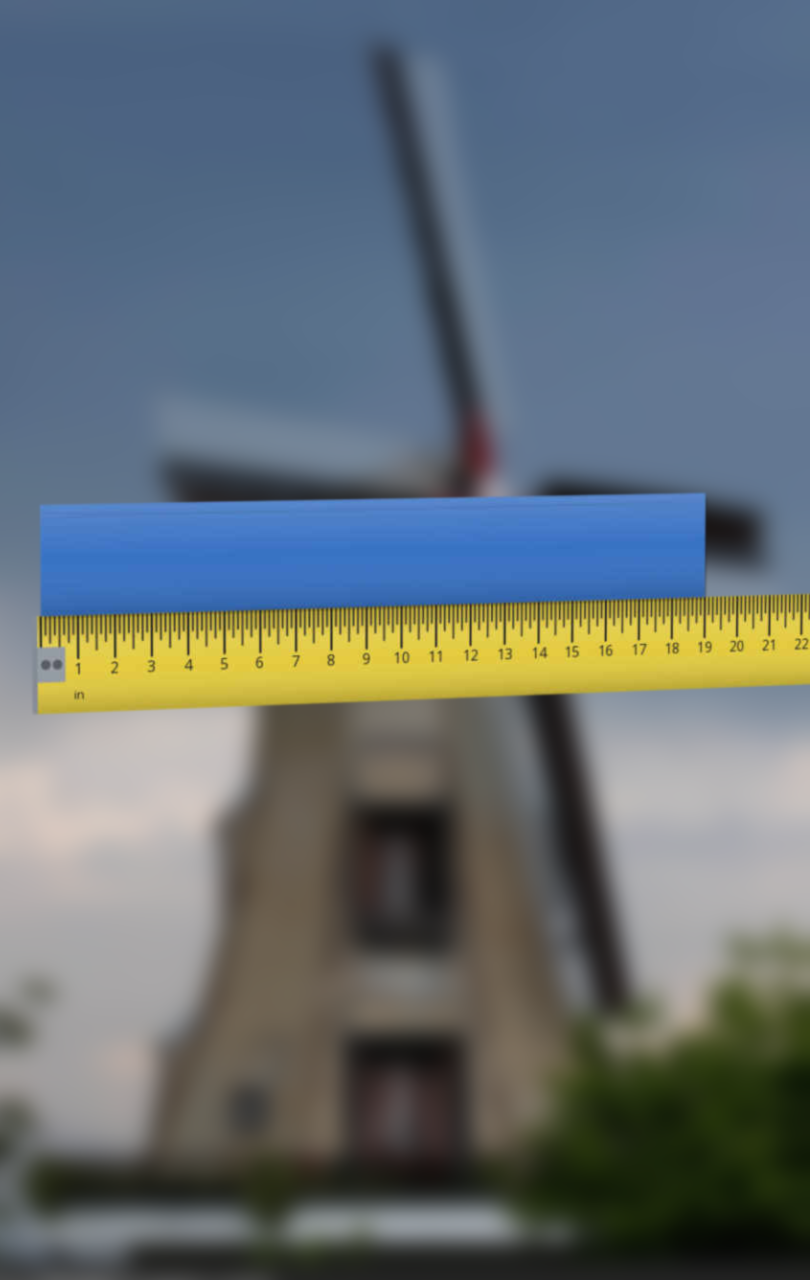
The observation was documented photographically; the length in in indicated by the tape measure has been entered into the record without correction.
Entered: 19 in
